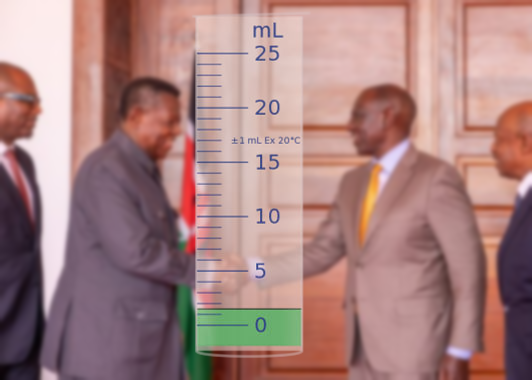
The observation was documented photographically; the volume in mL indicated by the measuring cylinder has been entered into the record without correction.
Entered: 1.5 mL
